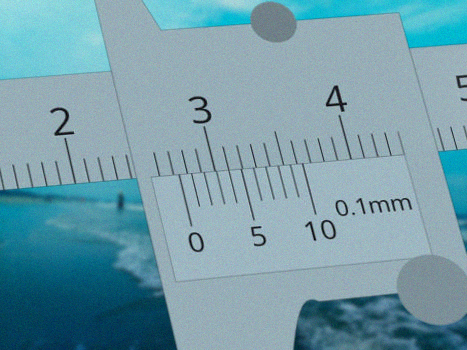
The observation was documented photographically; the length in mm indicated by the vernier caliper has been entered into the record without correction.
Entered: 27.4 mm
